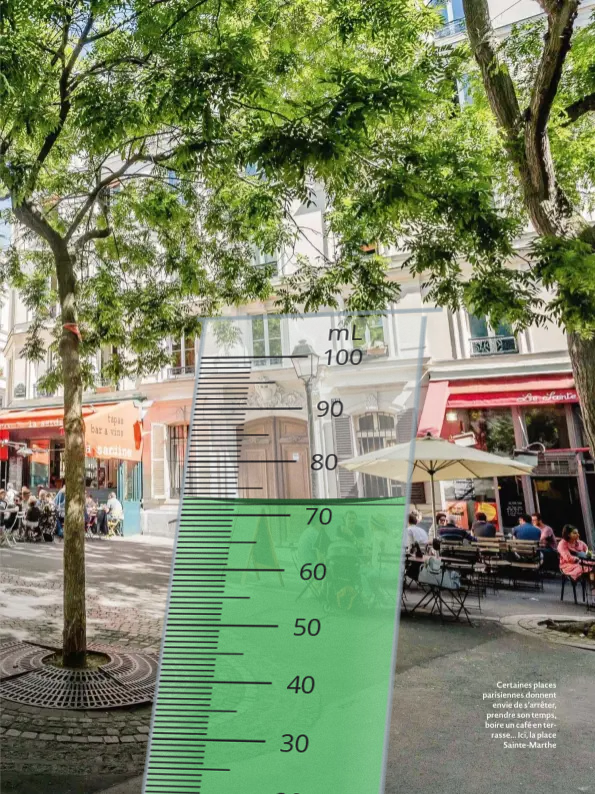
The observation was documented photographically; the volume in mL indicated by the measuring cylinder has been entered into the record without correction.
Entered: 72 mL
